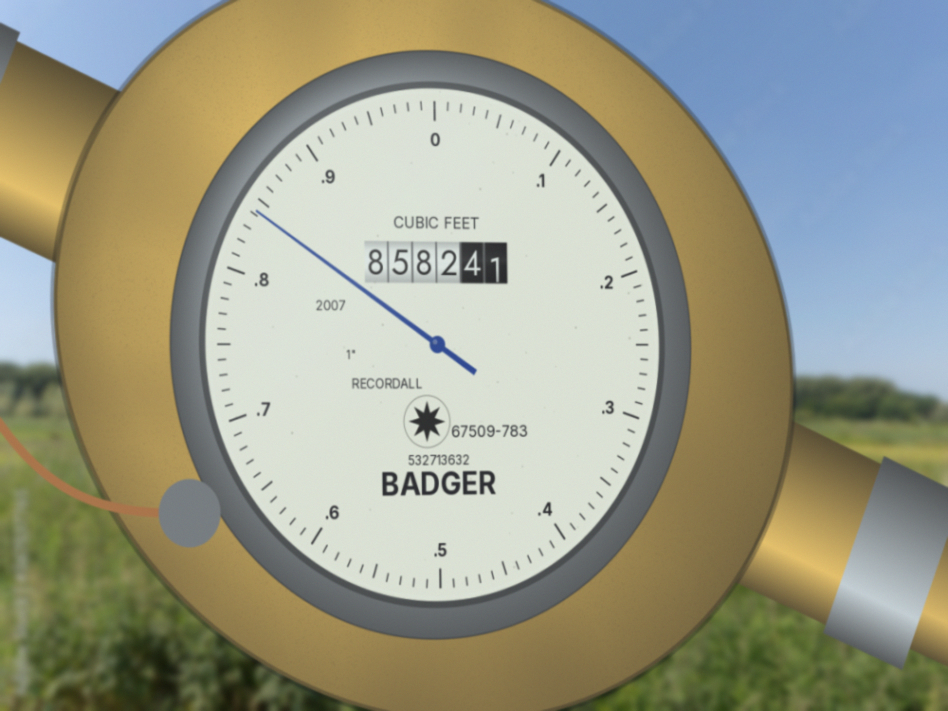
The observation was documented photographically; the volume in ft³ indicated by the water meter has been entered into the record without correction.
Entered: 858240.84 ft³
